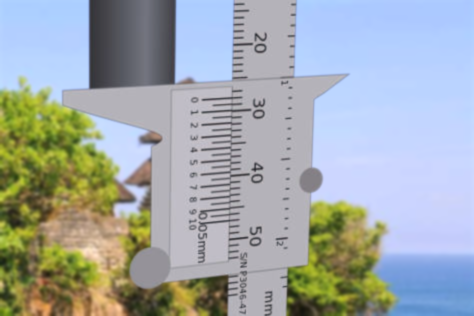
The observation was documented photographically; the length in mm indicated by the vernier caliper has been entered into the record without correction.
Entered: 28.0 mm
